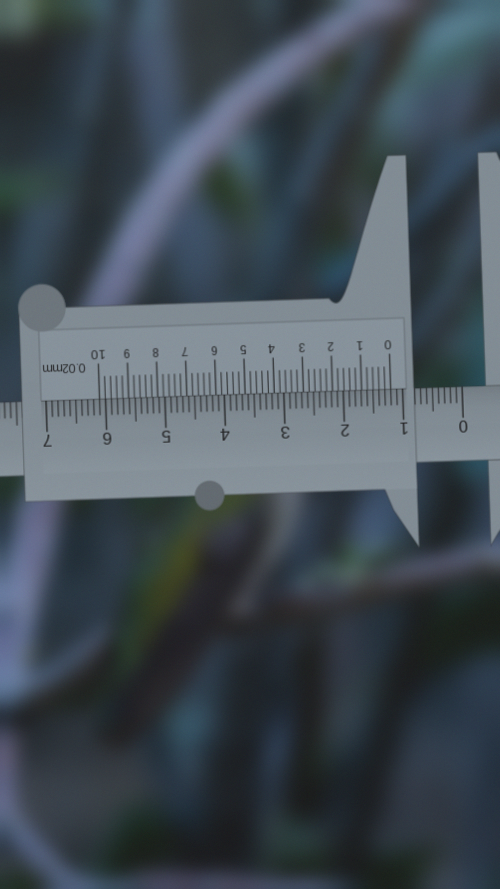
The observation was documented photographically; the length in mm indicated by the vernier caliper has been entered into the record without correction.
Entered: 12.0 mm
